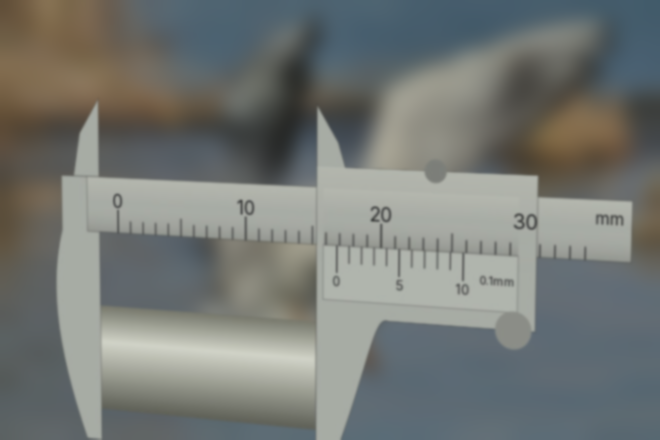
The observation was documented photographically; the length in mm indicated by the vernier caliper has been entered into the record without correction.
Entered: 16.8 mm
